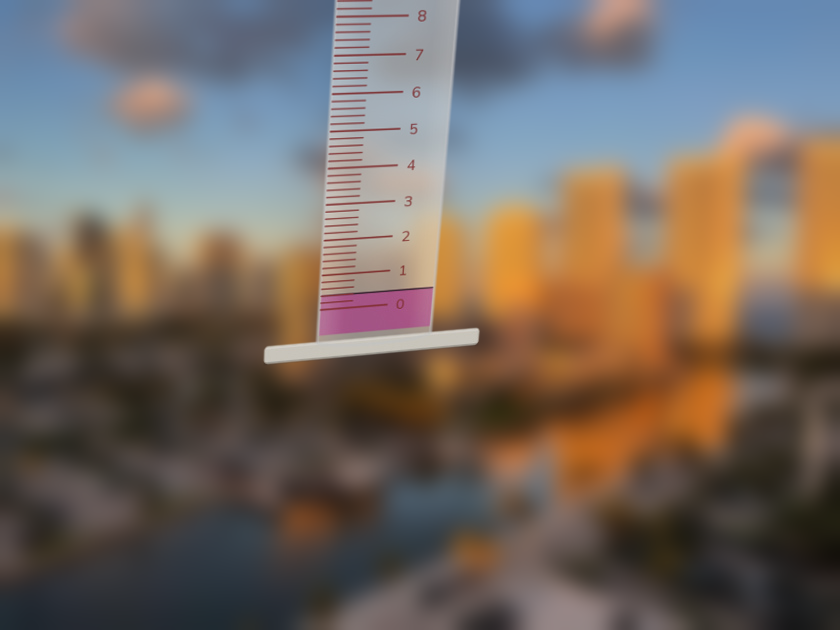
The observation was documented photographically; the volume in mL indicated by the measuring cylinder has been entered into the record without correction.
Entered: 0.4 mL
